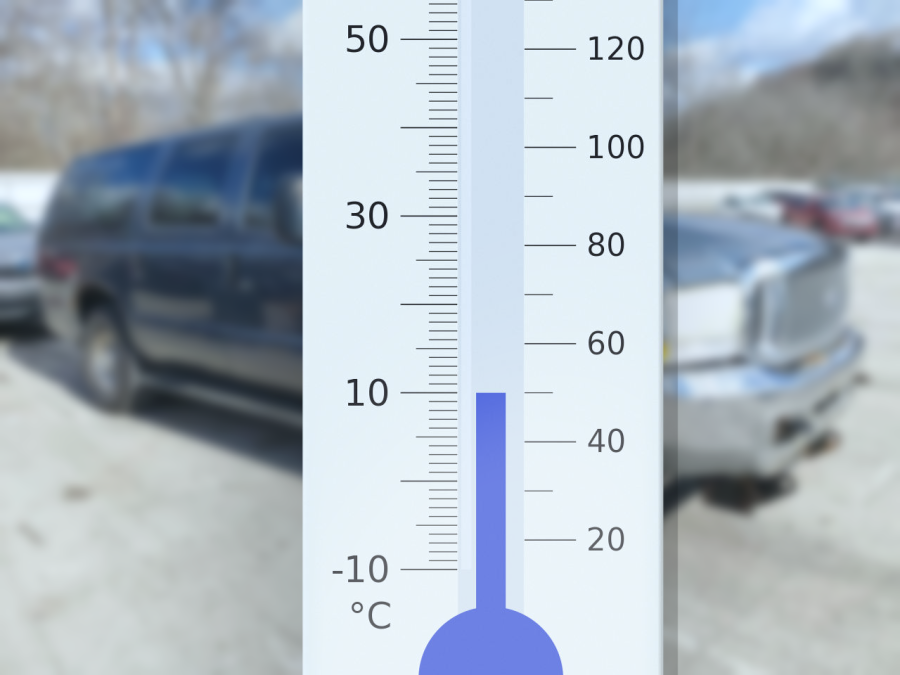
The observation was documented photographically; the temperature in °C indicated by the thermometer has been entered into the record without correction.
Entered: 10 °C
